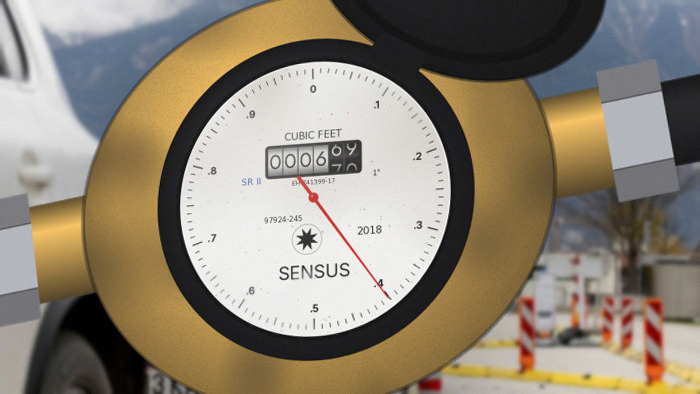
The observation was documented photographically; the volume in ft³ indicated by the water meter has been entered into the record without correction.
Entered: 669.40 ft³
